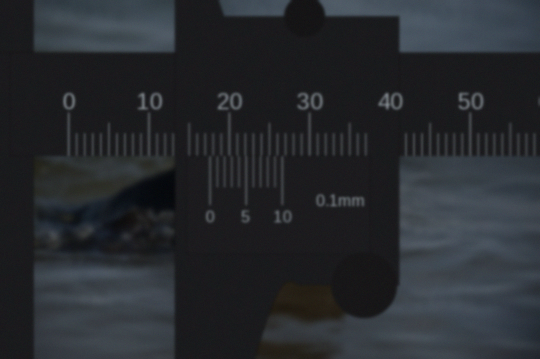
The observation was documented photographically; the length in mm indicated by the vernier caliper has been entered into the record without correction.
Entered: 17.6 mm
